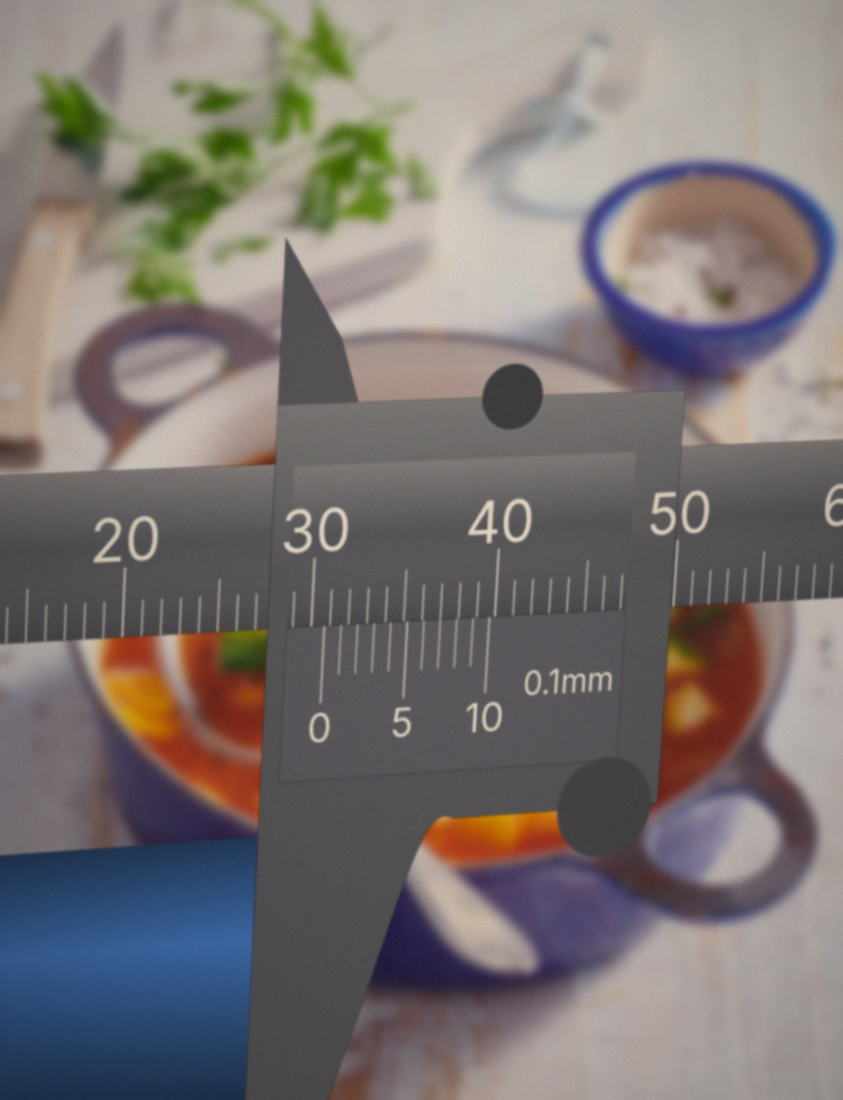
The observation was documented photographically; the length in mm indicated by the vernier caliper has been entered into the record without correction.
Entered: 30.7 mm
